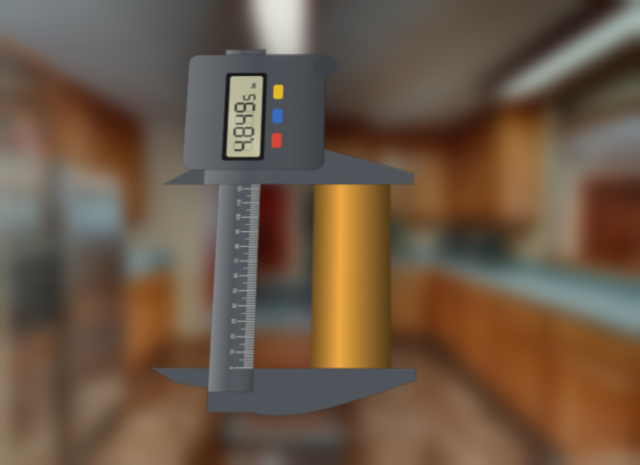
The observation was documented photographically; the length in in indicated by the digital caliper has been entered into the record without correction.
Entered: 4.8495 in
